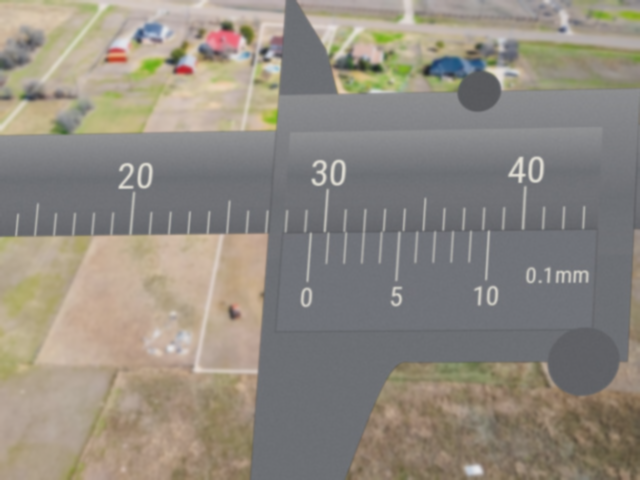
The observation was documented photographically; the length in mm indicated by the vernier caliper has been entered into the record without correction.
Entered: 29.3 mm
